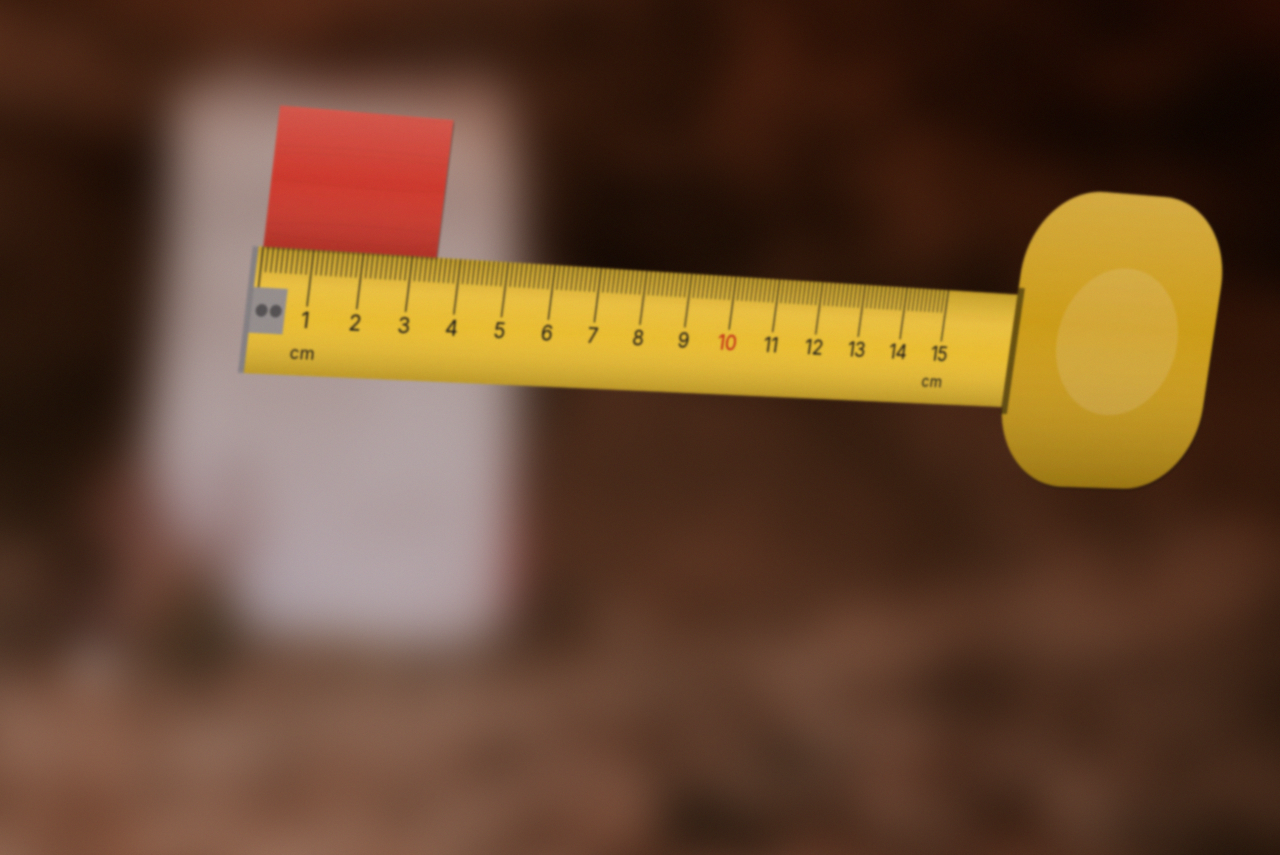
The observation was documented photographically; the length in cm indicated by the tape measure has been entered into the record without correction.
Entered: 3.5 cm
